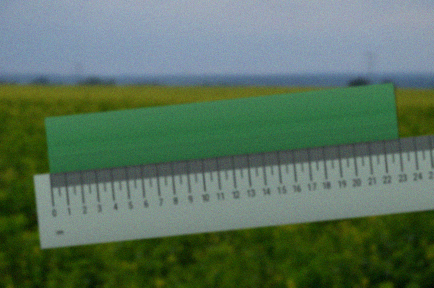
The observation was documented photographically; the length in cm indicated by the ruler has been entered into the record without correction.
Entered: 23 cm
